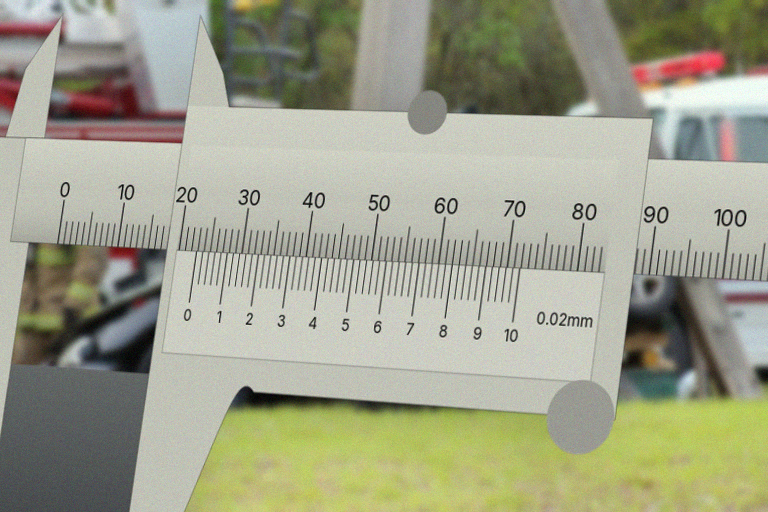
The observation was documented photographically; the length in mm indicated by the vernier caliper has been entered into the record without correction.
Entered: 22.8 mm
